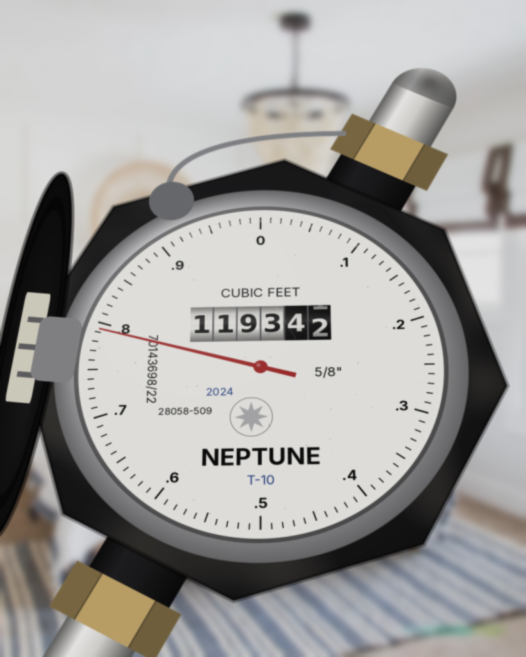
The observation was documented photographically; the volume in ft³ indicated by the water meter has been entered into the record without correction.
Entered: 119341.79 ft³
